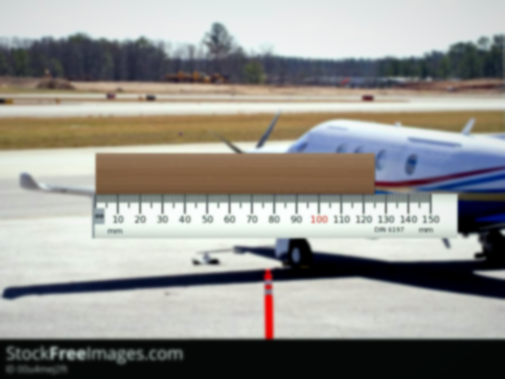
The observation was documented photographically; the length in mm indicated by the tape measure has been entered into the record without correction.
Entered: 125 mm
